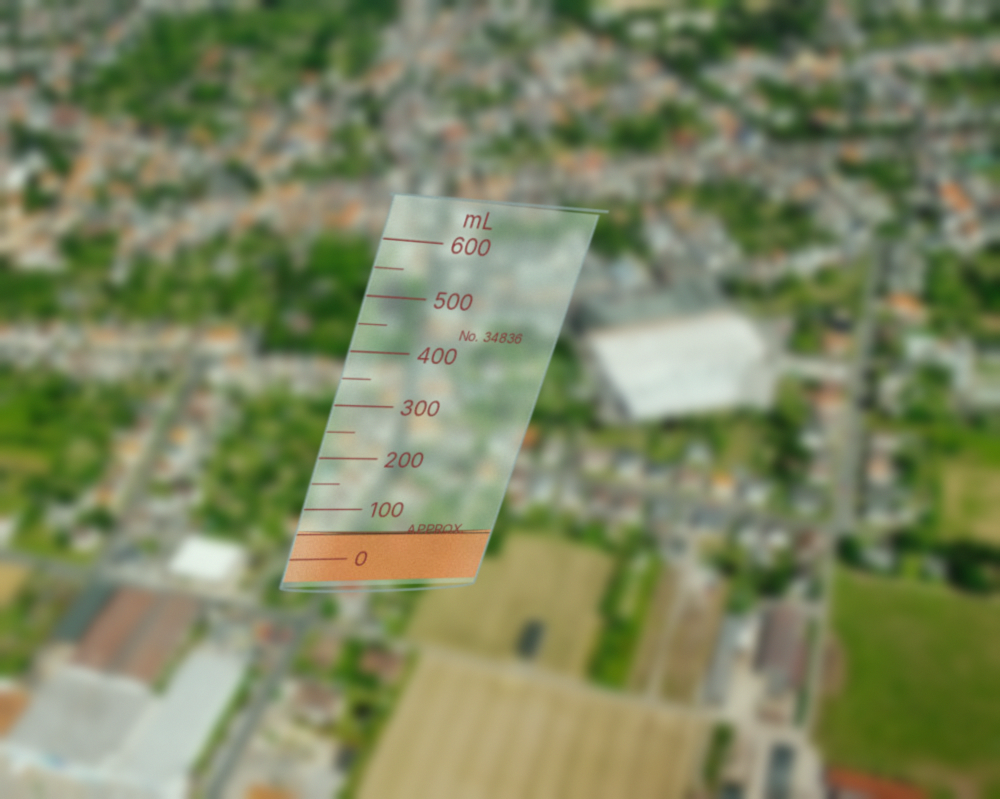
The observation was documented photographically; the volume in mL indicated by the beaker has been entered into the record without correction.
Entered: 50 mL
